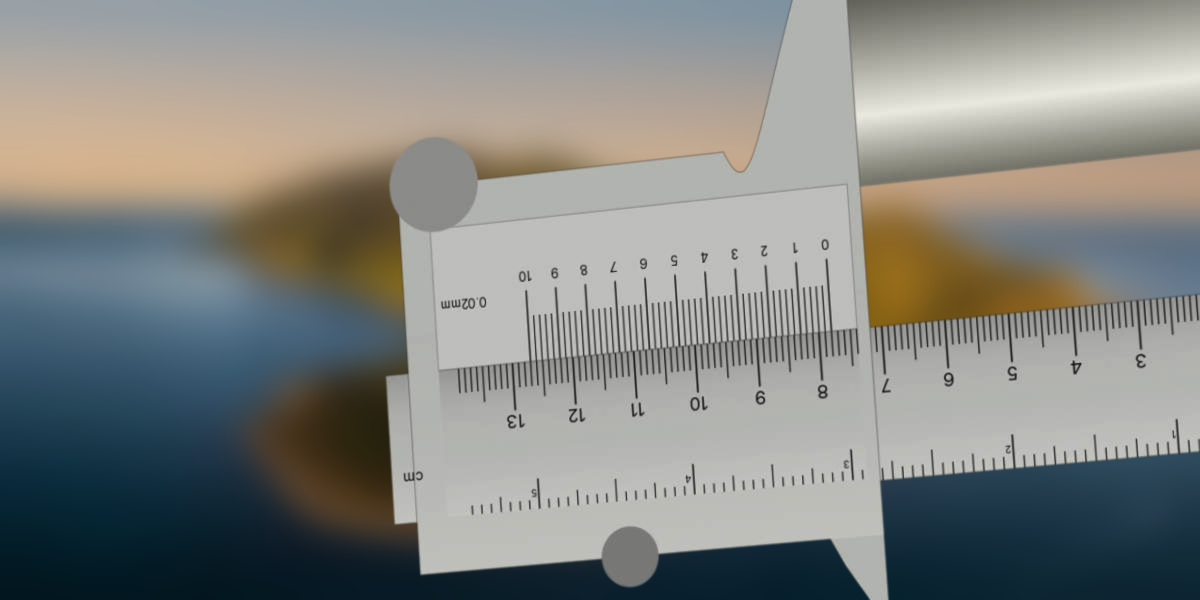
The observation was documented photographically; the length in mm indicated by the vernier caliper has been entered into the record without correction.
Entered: 78.0 mm
